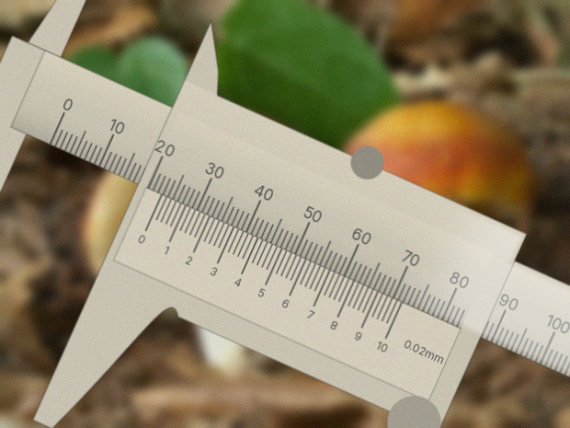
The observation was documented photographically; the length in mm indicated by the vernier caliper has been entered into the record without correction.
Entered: 22.8 mm
